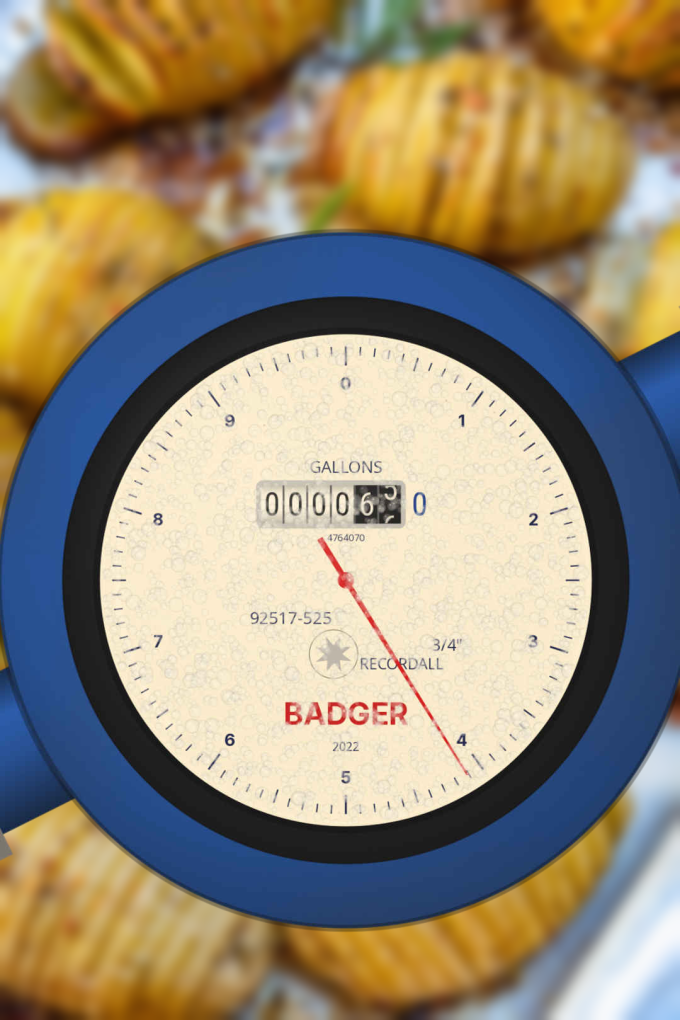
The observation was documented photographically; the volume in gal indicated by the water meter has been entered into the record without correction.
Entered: 654.1 gal
